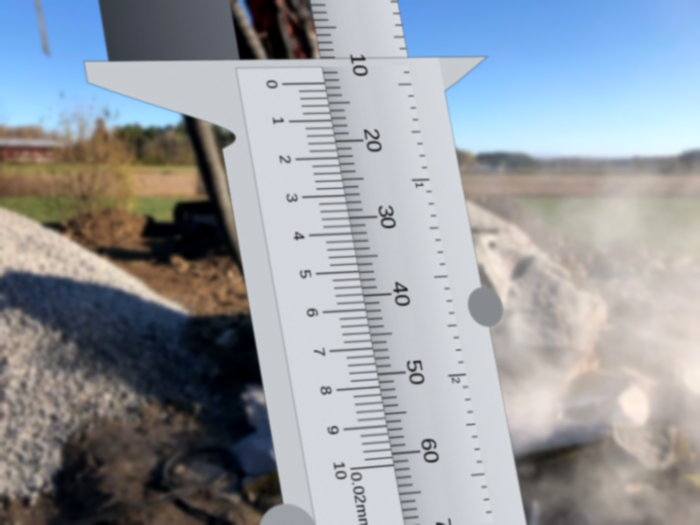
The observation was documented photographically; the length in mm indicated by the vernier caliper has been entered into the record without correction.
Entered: 12.4 mm
